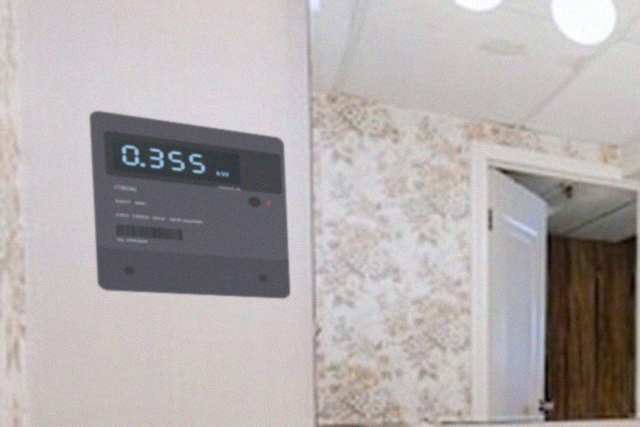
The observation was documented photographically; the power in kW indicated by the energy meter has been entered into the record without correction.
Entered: 0.355 kW
